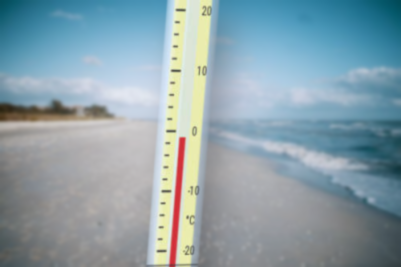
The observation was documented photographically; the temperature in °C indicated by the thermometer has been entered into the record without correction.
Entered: -1 °C
